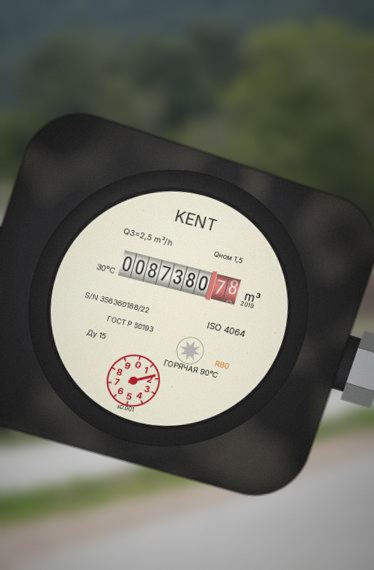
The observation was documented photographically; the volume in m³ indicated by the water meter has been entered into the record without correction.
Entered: 87380.781 m³
